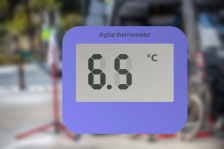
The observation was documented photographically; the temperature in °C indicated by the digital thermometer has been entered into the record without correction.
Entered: 6.5 °C
